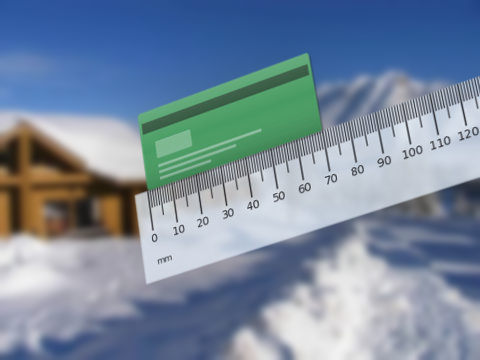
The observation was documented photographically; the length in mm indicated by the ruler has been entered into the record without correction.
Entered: 70 mm
